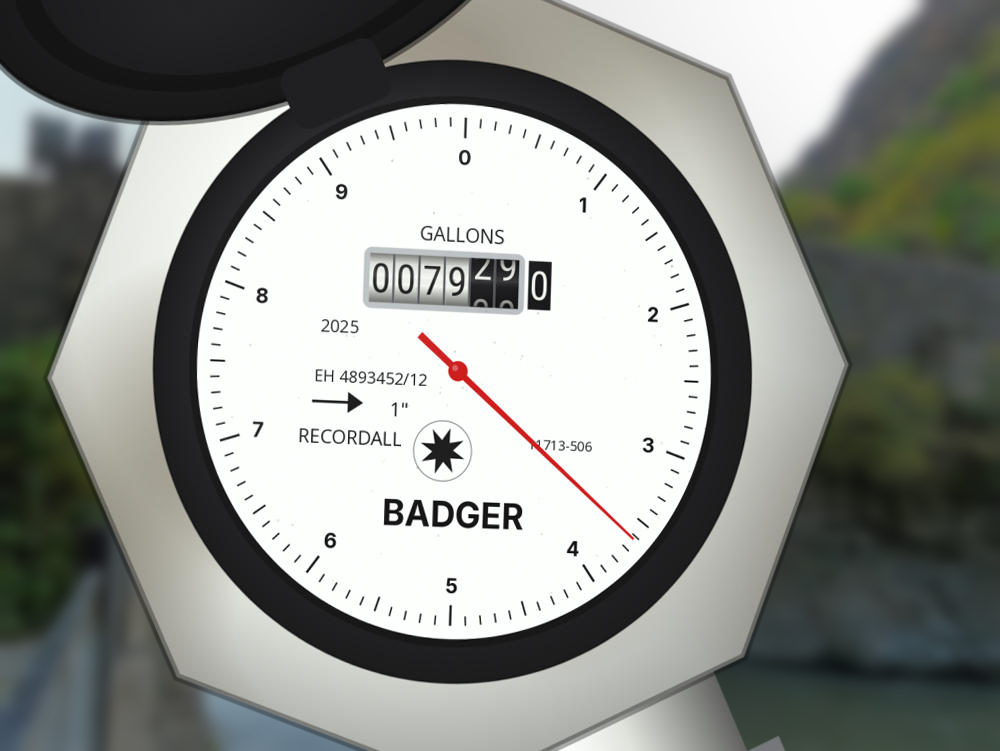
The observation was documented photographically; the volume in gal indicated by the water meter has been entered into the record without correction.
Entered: 79293.6 gal
